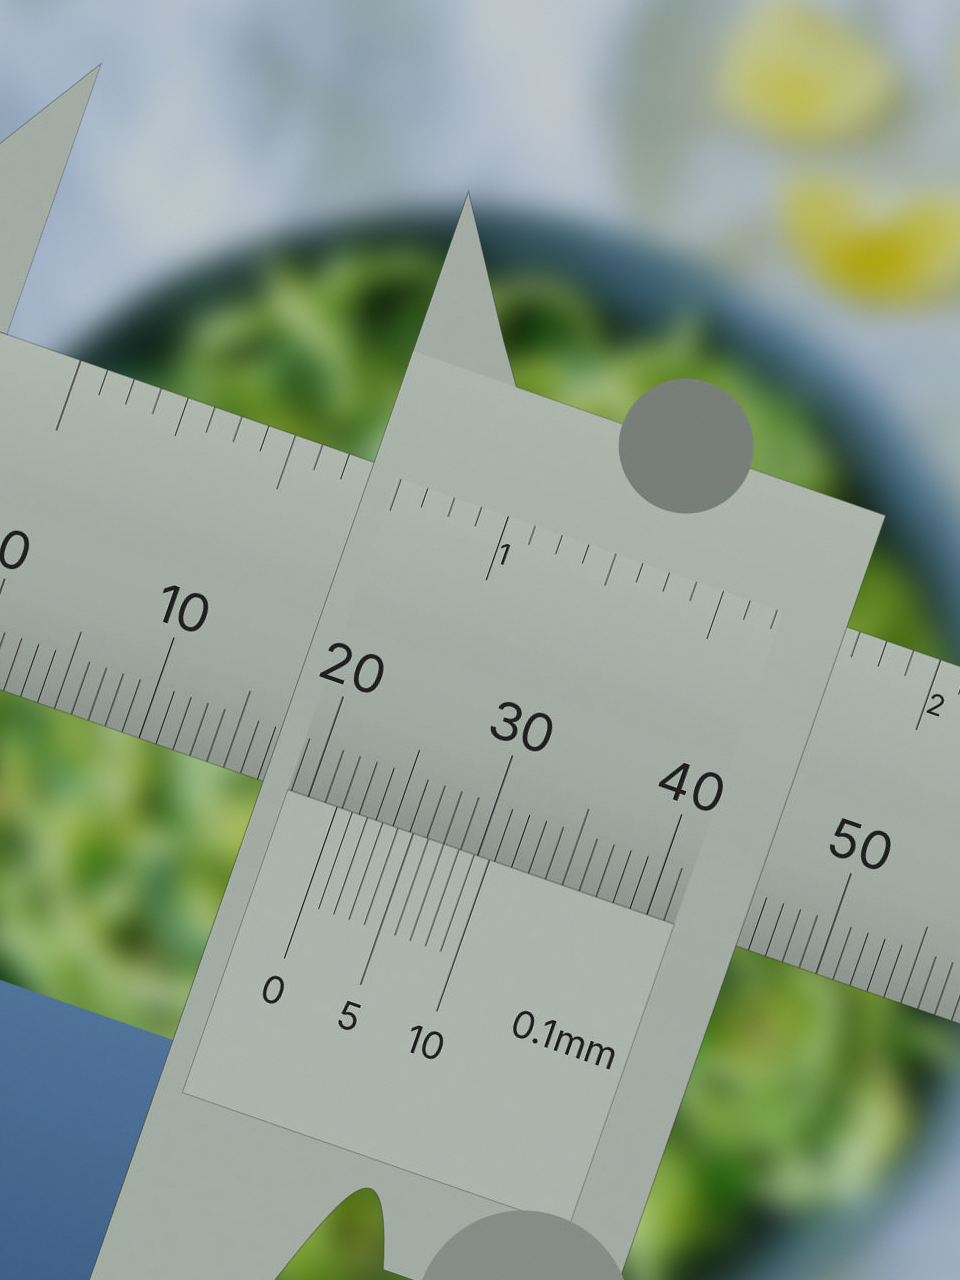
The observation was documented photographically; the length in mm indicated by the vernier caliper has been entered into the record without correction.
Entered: 21.7 mm
